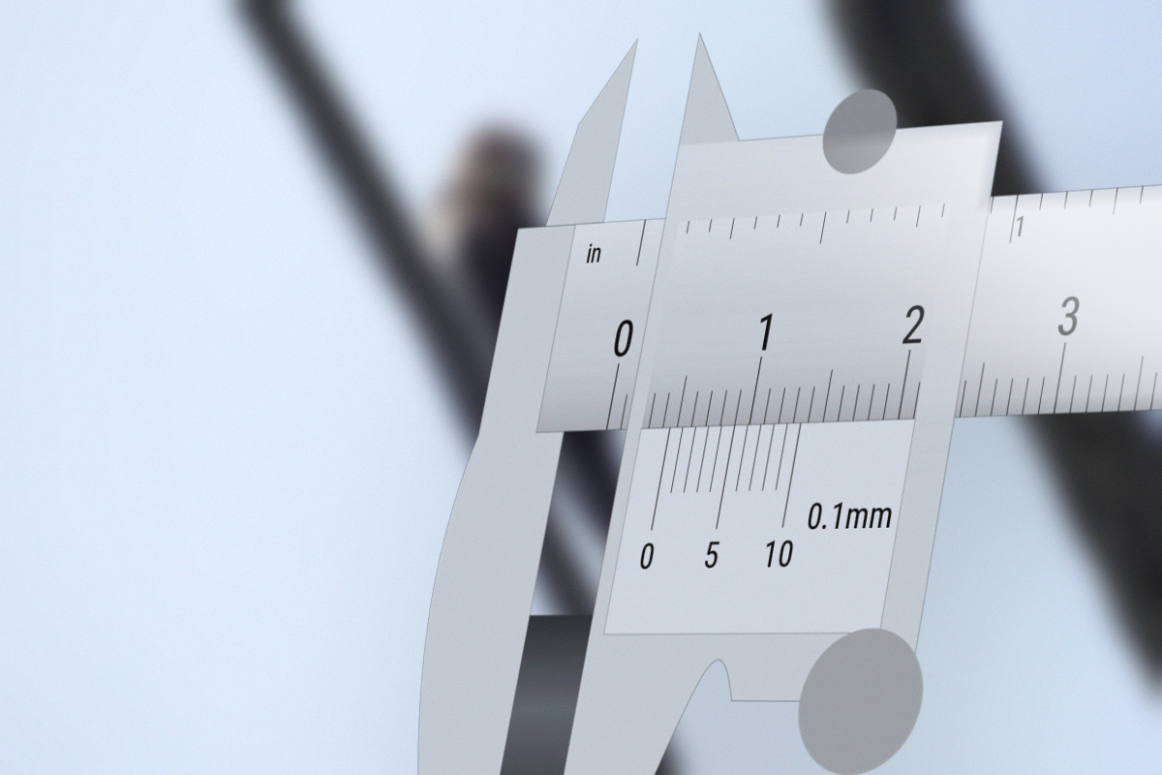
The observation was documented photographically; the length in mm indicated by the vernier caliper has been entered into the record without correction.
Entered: 4.5 mm
